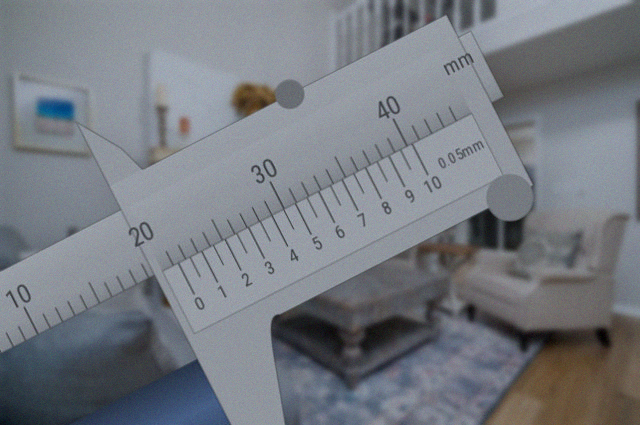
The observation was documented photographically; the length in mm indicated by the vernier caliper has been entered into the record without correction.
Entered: 21.4 mm
